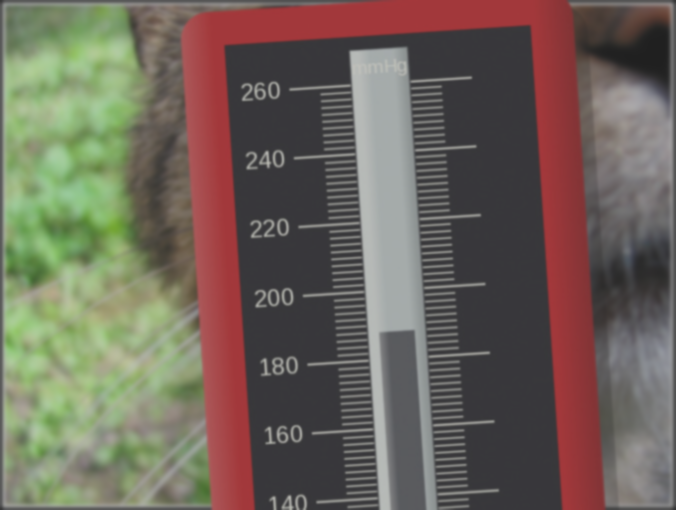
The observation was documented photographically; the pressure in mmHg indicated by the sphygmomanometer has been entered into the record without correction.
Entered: 188 mmHg
